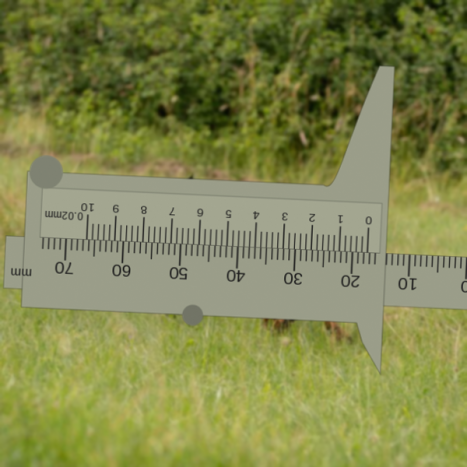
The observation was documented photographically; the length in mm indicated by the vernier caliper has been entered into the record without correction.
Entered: 17.4 mm
